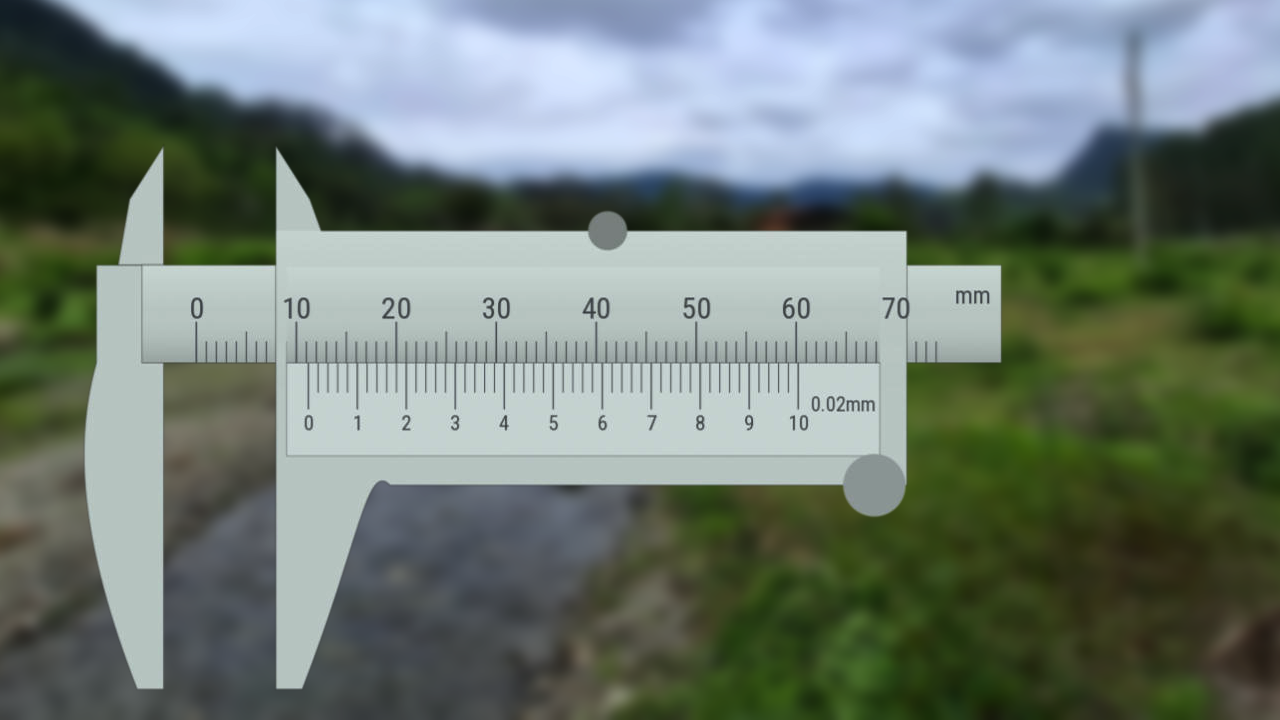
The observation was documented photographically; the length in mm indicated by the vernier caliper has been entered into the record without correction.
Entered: 11.2 mm
